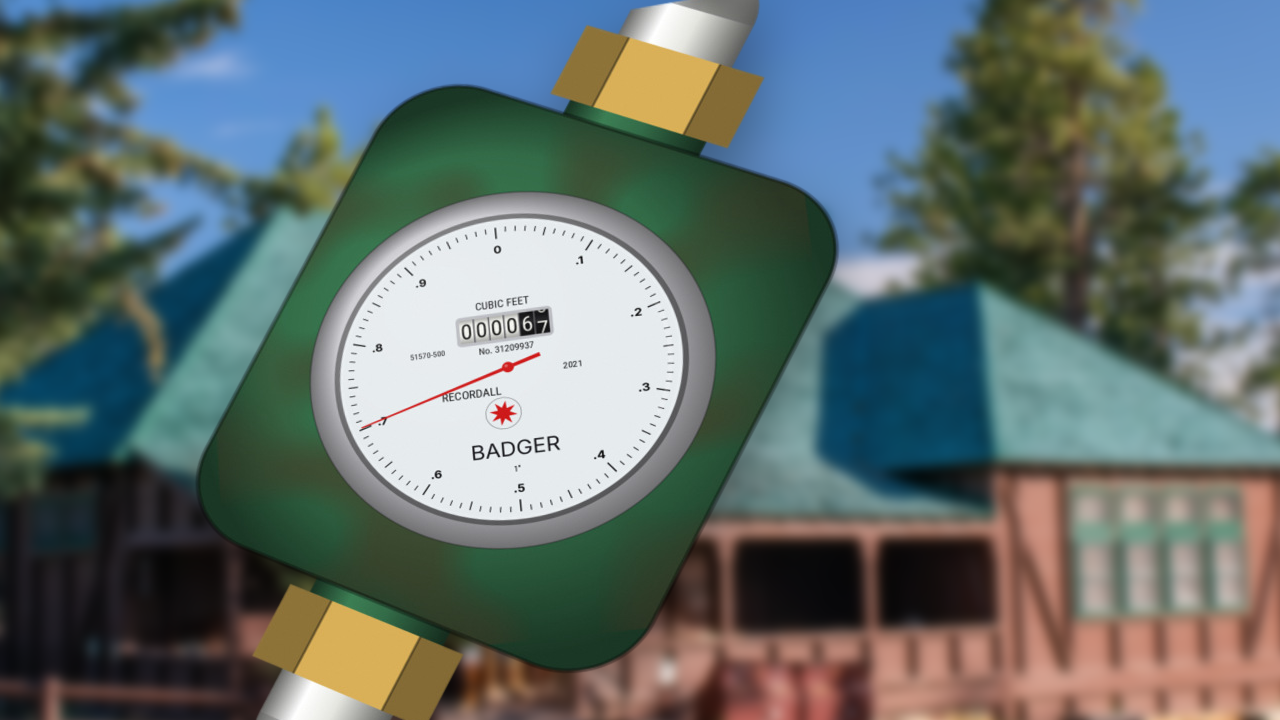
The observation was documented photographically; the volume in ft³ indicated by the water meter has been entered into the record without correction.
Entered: 66.70 ft³
